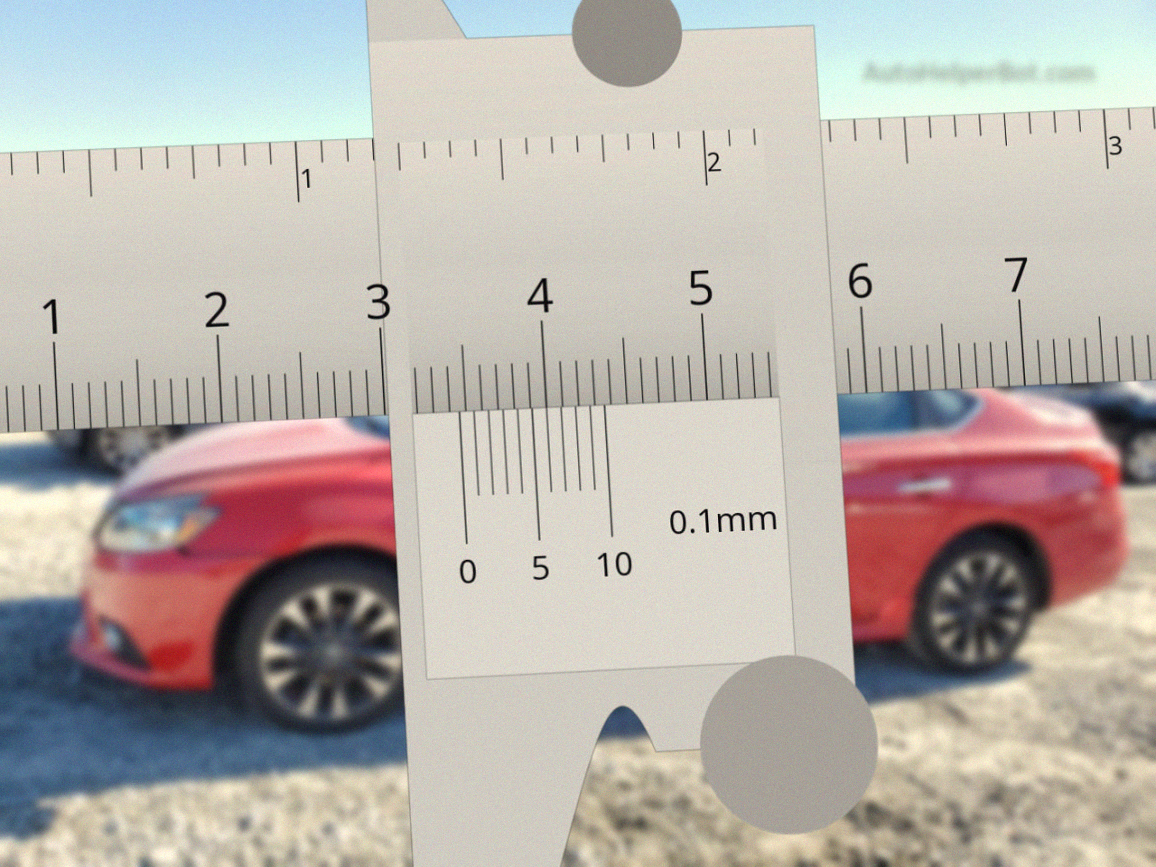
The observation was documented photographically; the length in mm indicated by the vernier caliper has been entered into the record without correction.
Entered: 34.6 mm
